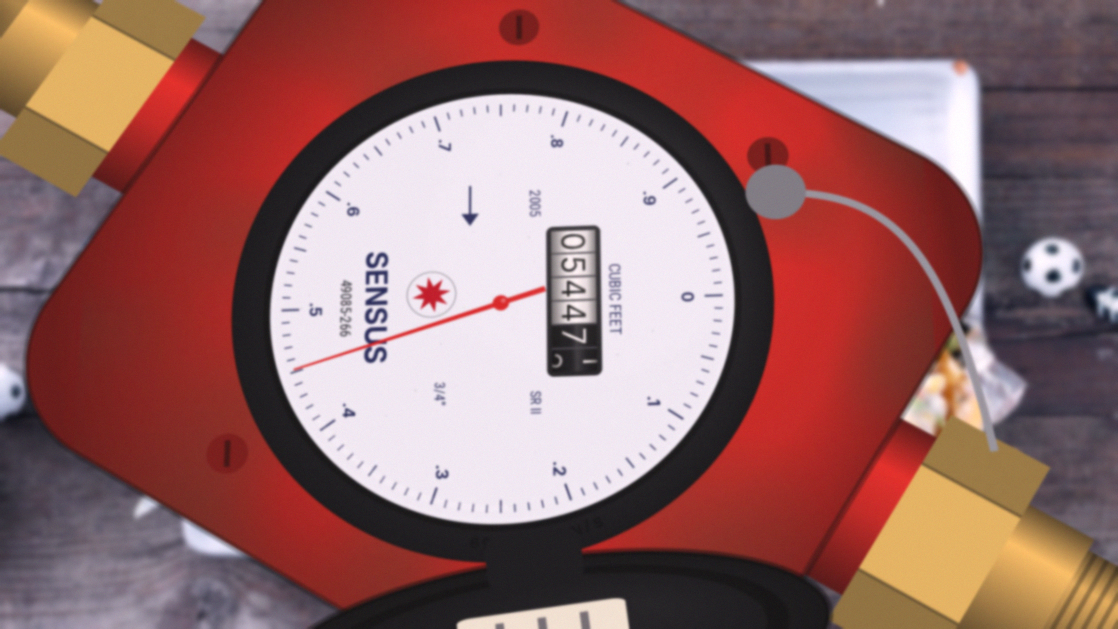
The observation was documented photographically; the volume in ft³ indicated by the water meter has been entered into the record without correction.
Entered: 54471.45 ft³
